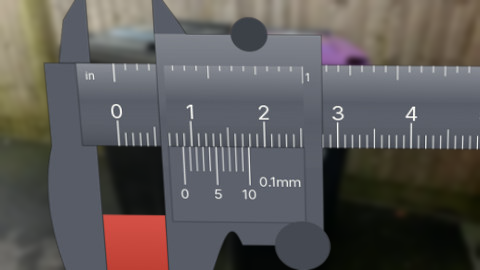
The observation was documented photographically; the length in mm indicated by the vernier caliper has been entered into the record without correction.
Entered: 8.8 mm
